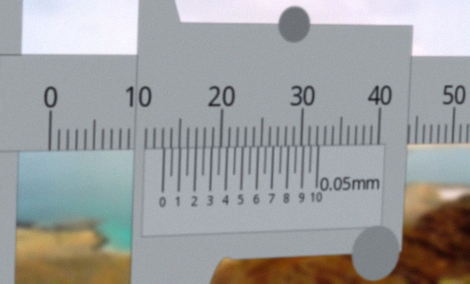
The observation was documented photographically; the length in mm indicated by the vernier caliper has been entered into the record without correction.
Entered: 13.2 mm
